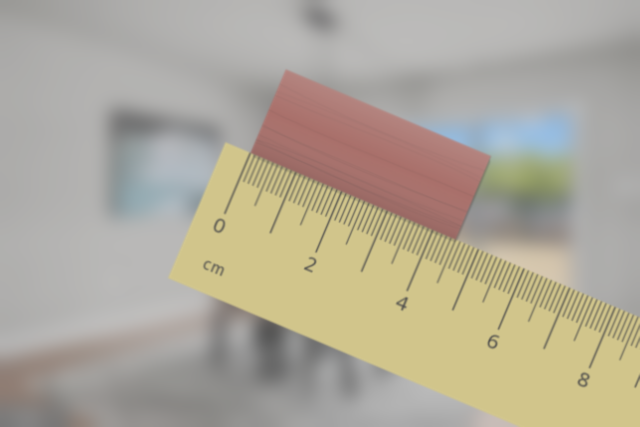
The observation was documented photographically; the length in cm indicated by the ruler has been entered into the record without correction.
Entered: 4.5 cm
